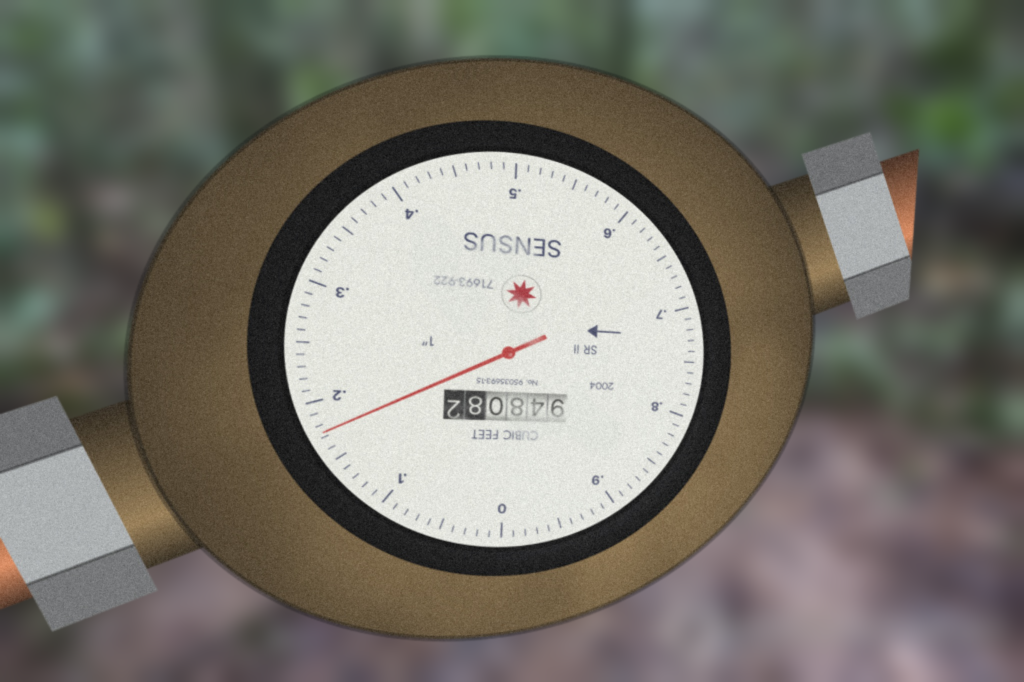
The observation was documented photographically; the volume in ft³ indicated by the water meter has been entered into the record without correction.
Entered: 948082.17 ft³
